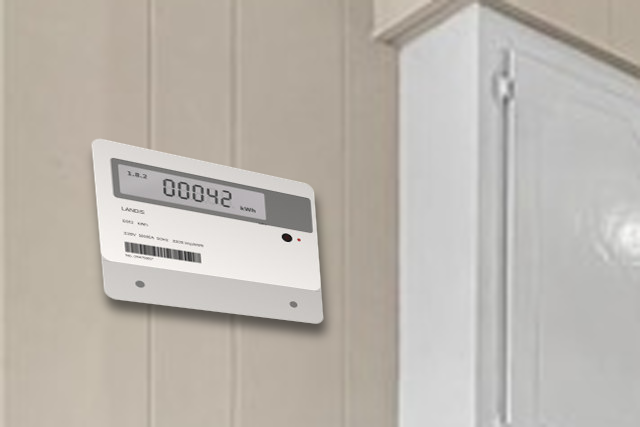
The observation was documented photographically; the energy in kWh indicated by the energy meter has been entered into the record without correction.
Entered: 42 kWh
